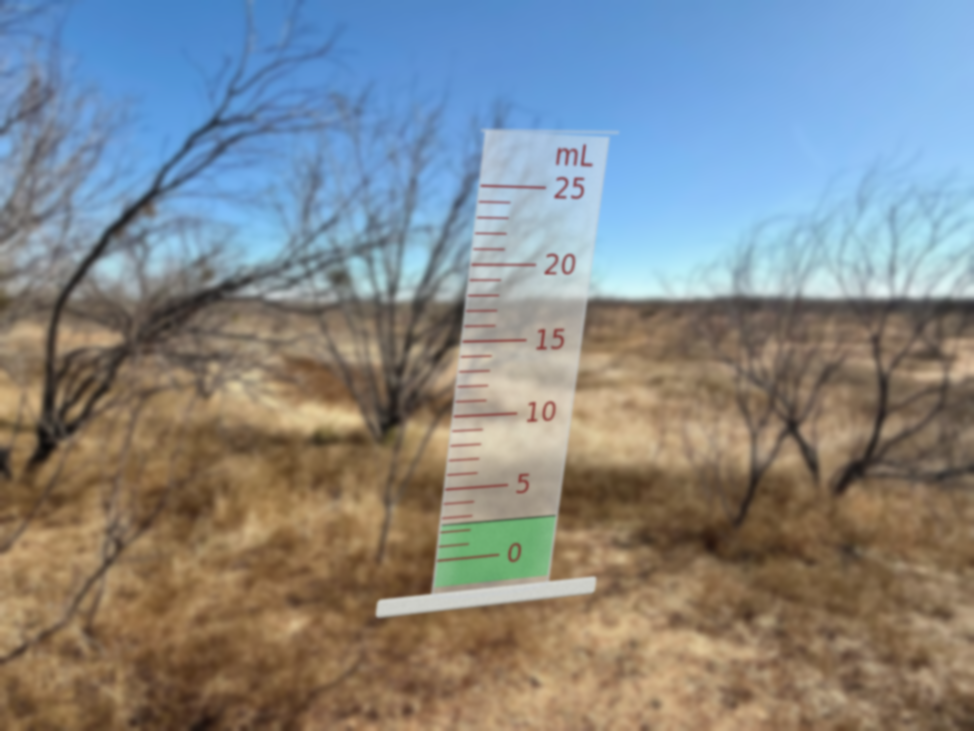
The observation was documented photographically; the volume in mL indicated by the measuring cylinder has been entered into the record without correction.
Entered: 2.5 mL
